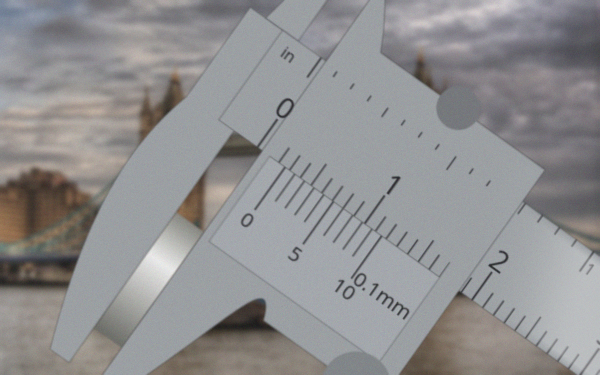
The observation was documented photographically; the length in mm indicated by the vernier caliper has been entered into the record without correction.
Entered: 2.6 mm
